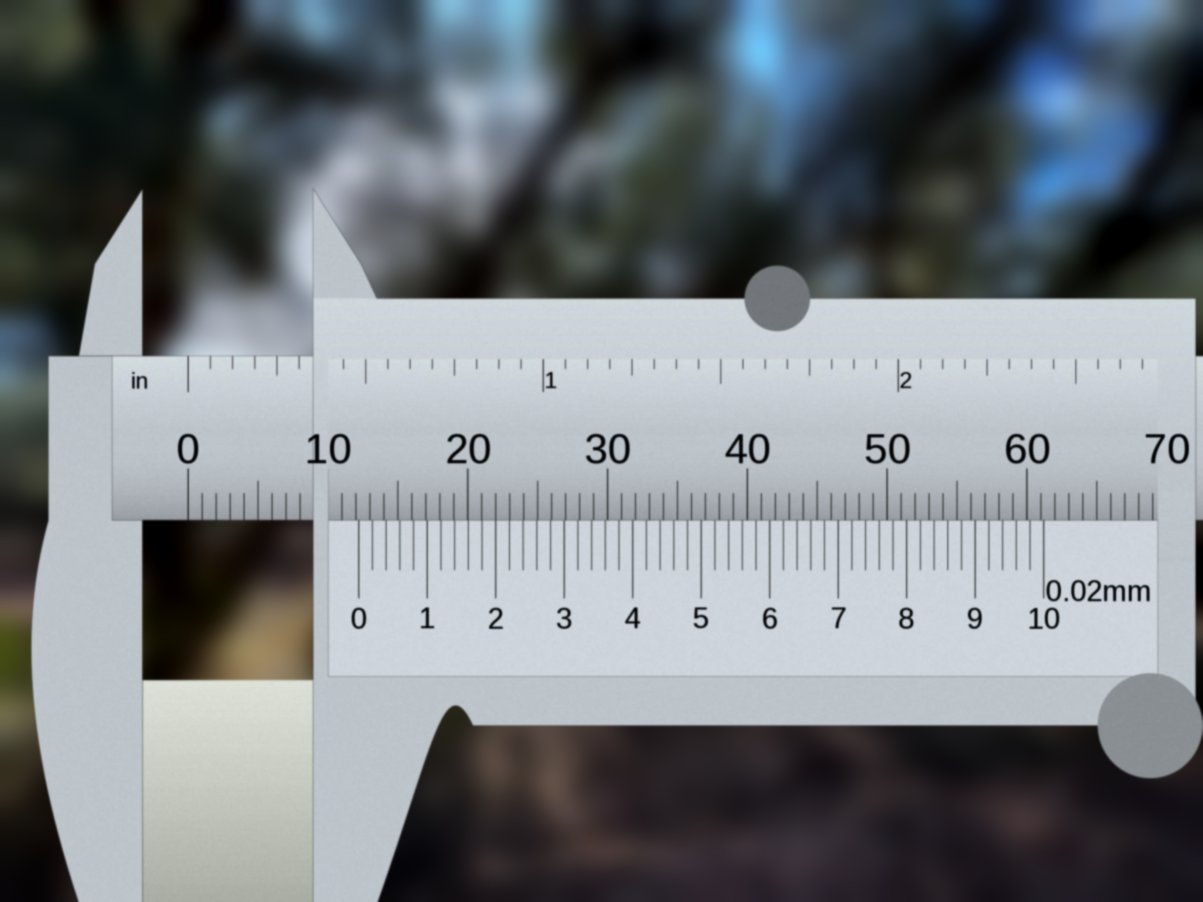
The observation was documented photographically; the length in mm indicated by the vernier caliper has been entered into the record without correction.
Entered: 12.2 mm
